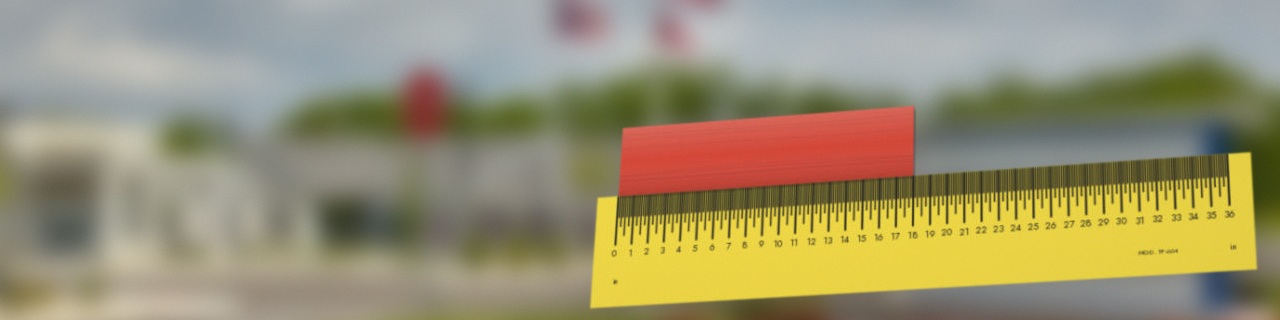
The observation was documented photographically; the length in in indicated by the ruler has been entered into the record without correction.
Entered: 18 in
